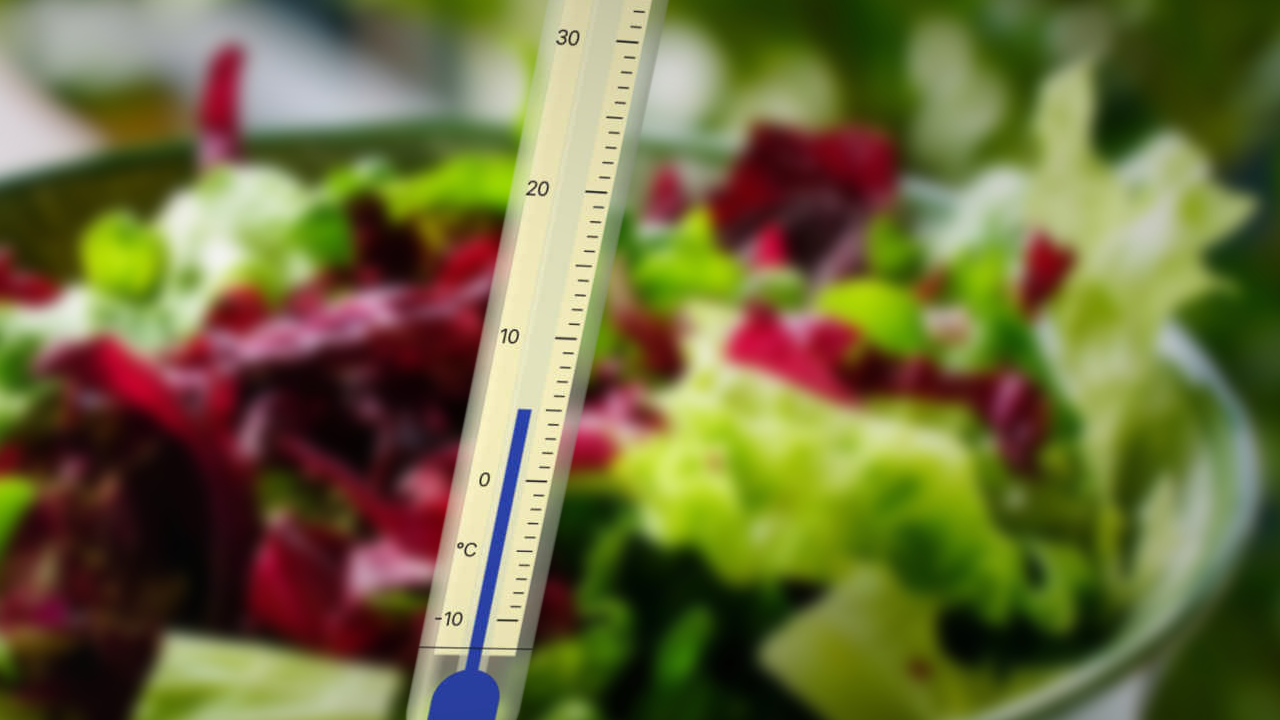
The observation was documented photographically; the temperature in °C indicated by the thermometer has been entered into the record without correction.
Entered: 5 °C
